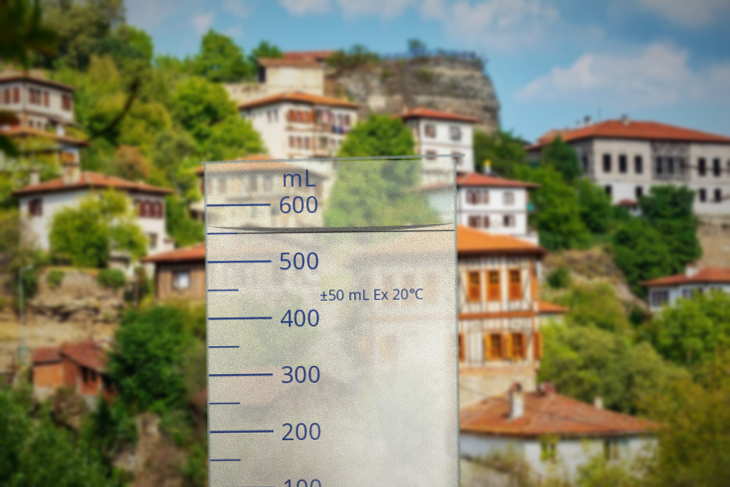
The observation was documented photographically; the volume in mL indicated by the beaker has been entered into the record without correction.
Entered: 550 mL
